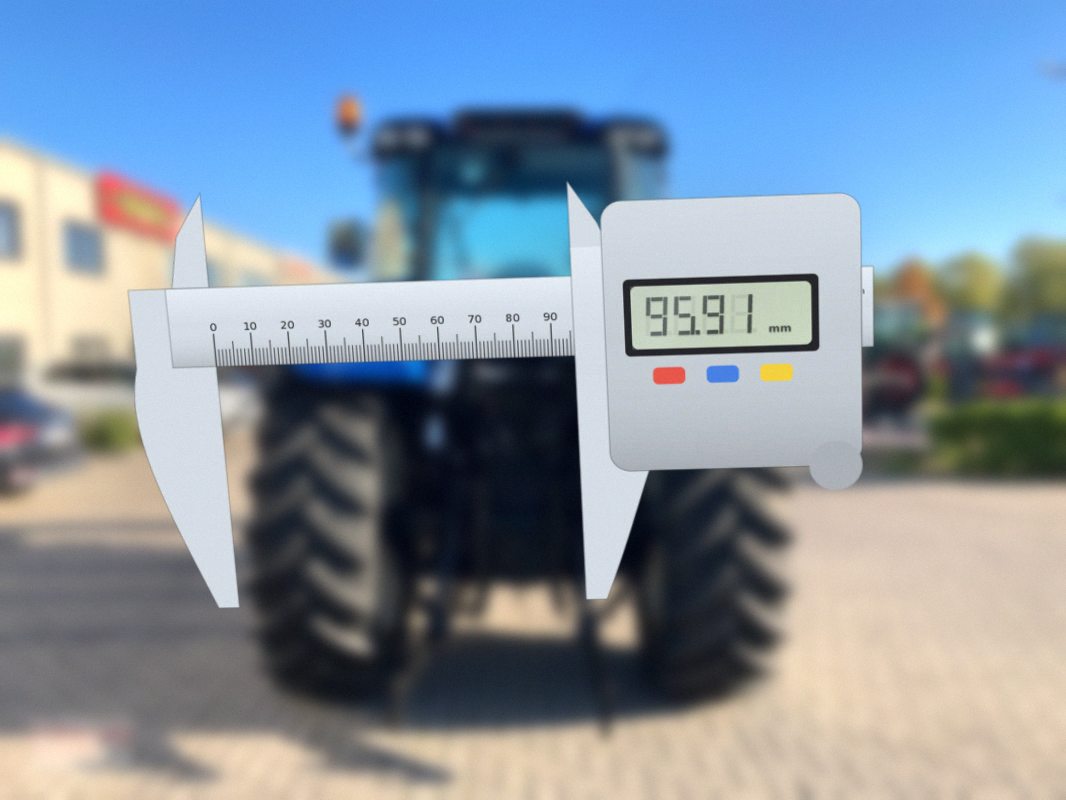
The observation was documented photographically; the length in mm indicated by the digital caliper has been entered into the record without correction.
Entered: 95.91 mm
